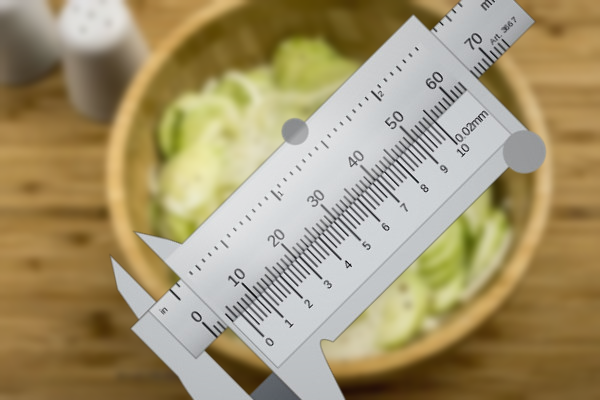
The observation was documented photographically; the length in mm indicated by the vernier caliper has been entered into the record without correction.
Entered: 6.0 mm
